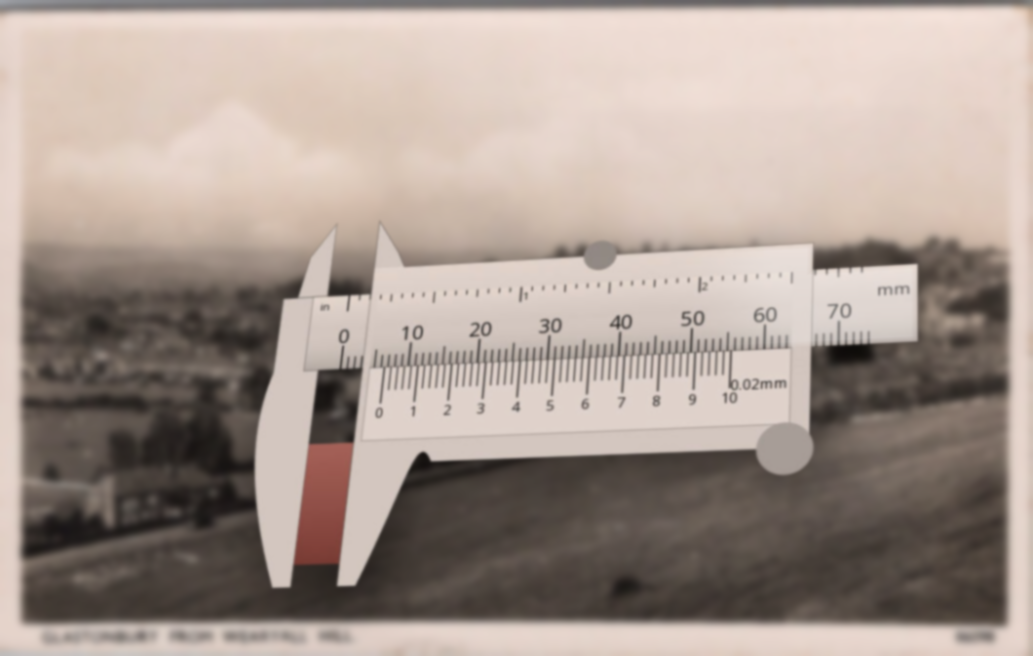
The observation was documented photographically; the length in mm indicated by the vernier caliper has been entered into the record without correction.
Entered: 6.5 mm
